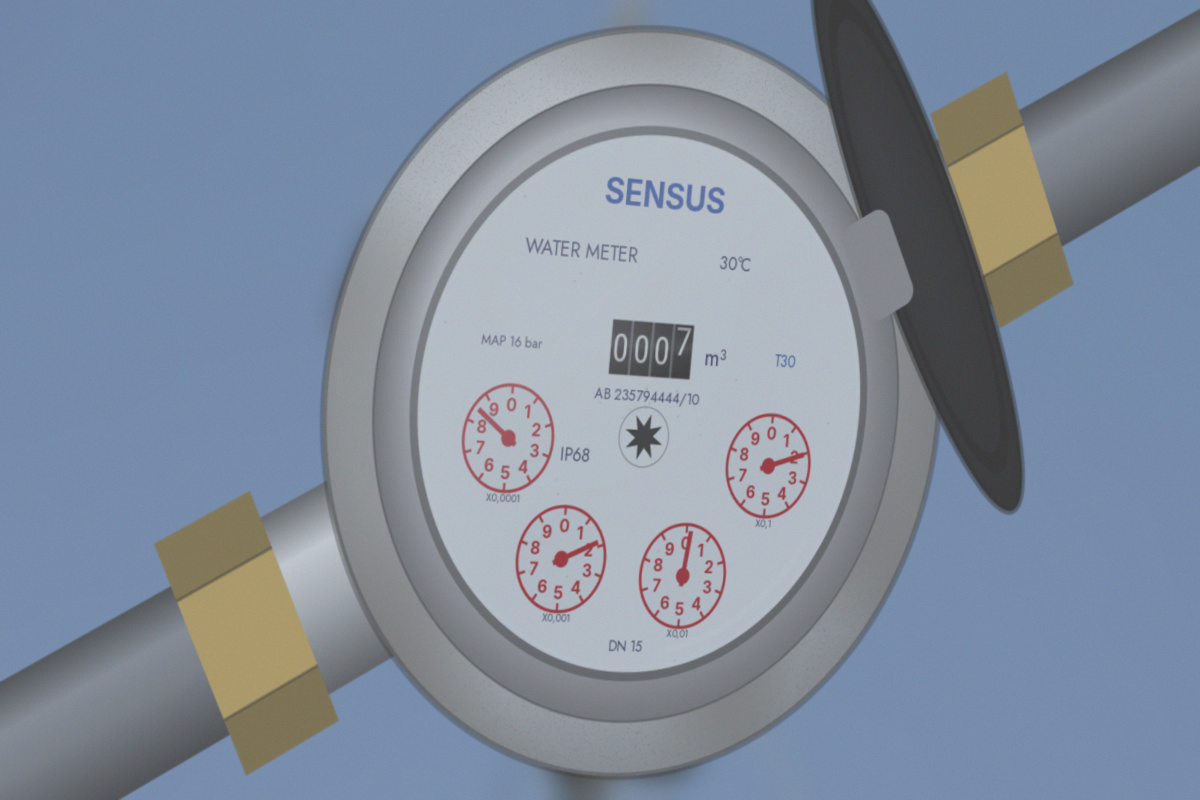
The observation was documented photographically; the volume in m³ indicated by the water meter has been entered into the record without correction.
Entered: 7.2018 m³
